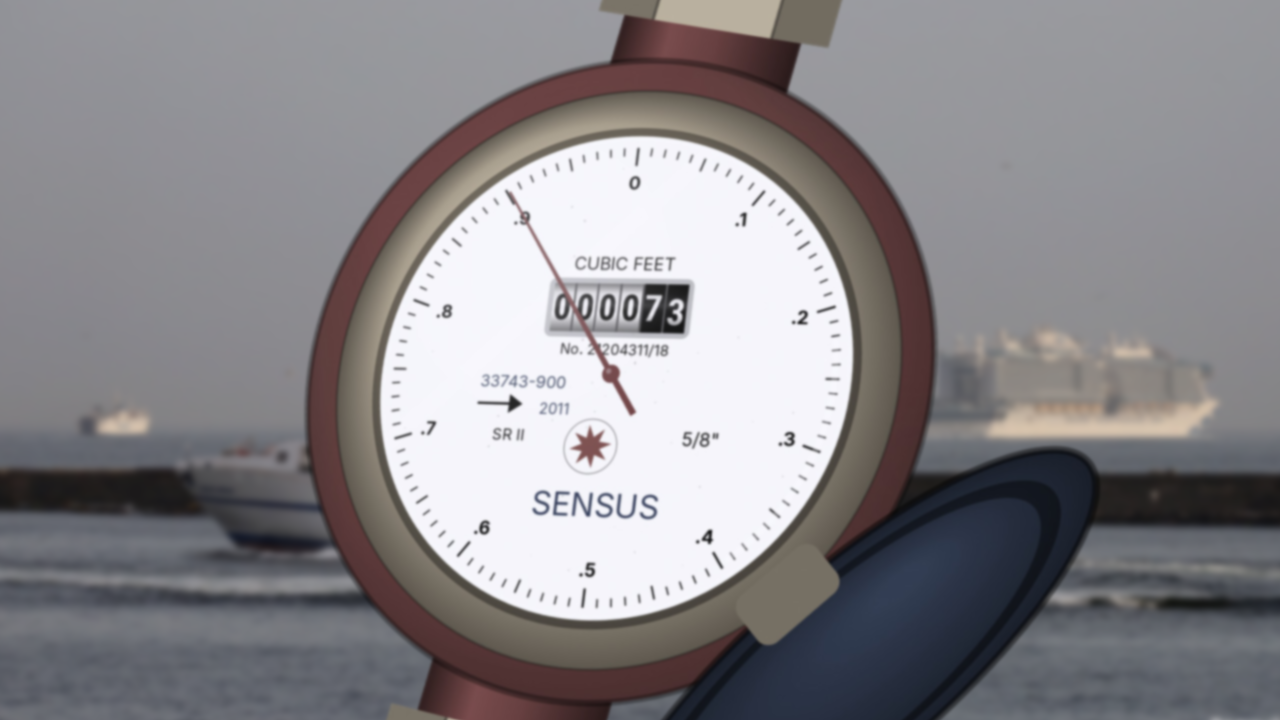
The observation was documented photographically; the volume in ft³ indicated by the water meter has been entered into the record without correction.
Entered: 72.90 ft³
